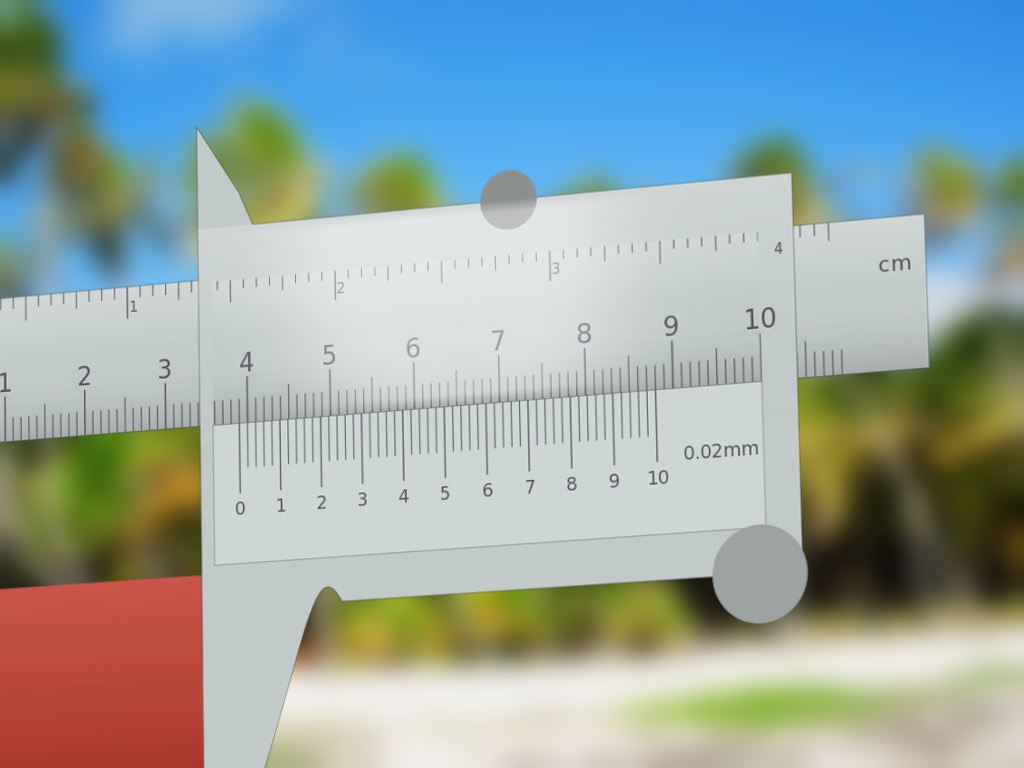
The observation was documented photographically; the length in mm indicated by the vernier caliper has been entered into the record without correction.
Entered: 39.0 mm
